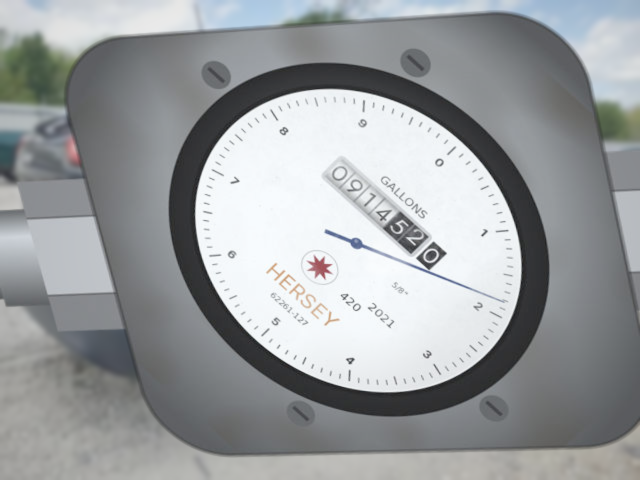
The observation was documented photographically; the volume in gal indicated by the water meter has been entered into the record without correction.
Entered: 914521.8 gal
